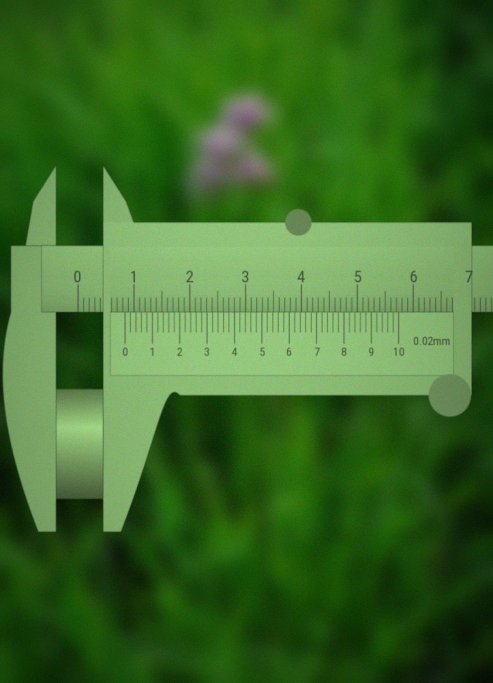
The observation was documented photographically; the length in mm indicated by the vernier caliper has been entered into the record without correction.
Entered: 8.4 mm
